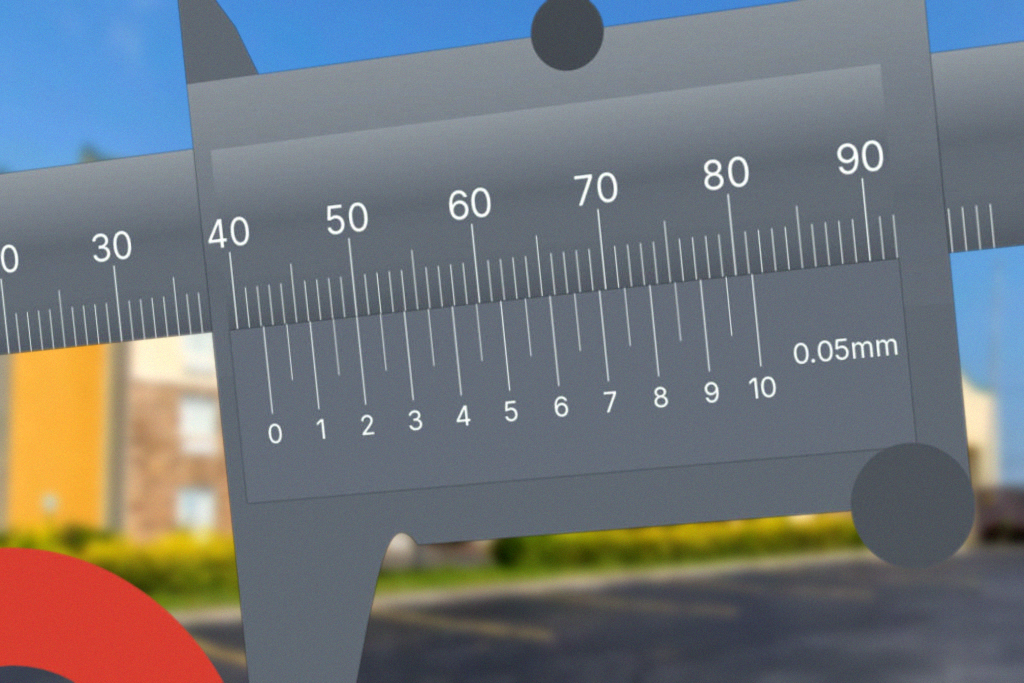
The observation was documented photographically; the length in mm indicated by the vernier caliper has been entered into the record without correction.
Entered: 42.2 mm
